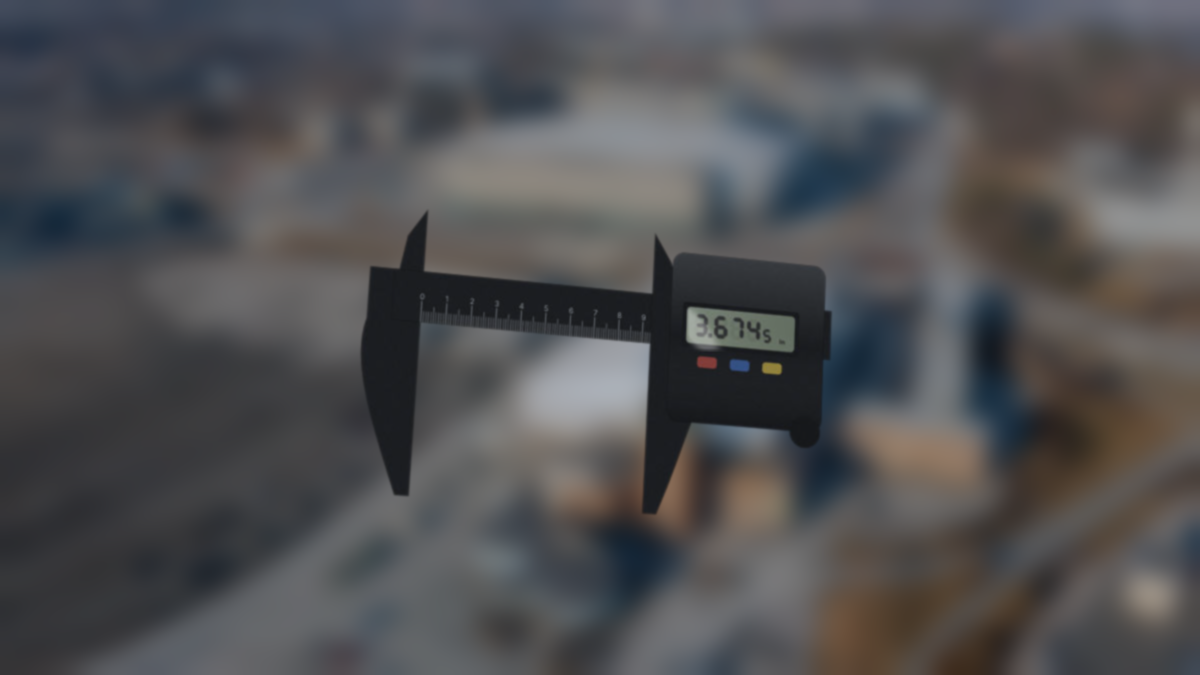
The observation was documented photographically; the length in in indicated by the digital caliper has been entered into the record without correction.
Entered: 3.6745 in
